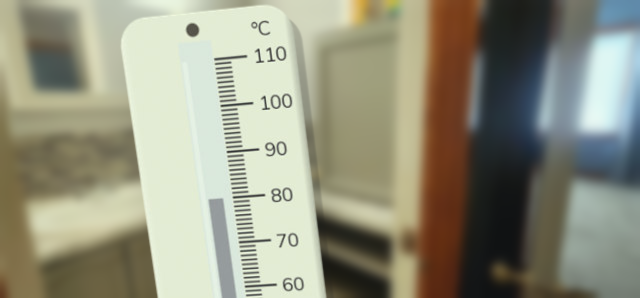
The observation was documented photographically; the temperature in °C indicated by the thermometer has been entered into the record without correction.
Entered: 80 °C
